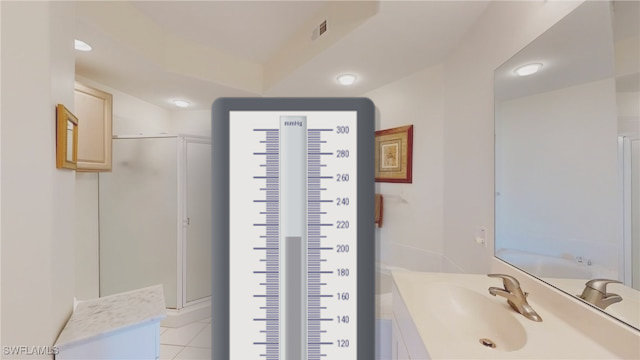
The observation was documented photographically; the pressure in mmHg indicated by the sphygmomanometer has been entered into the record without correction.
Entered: 210 mmHg
